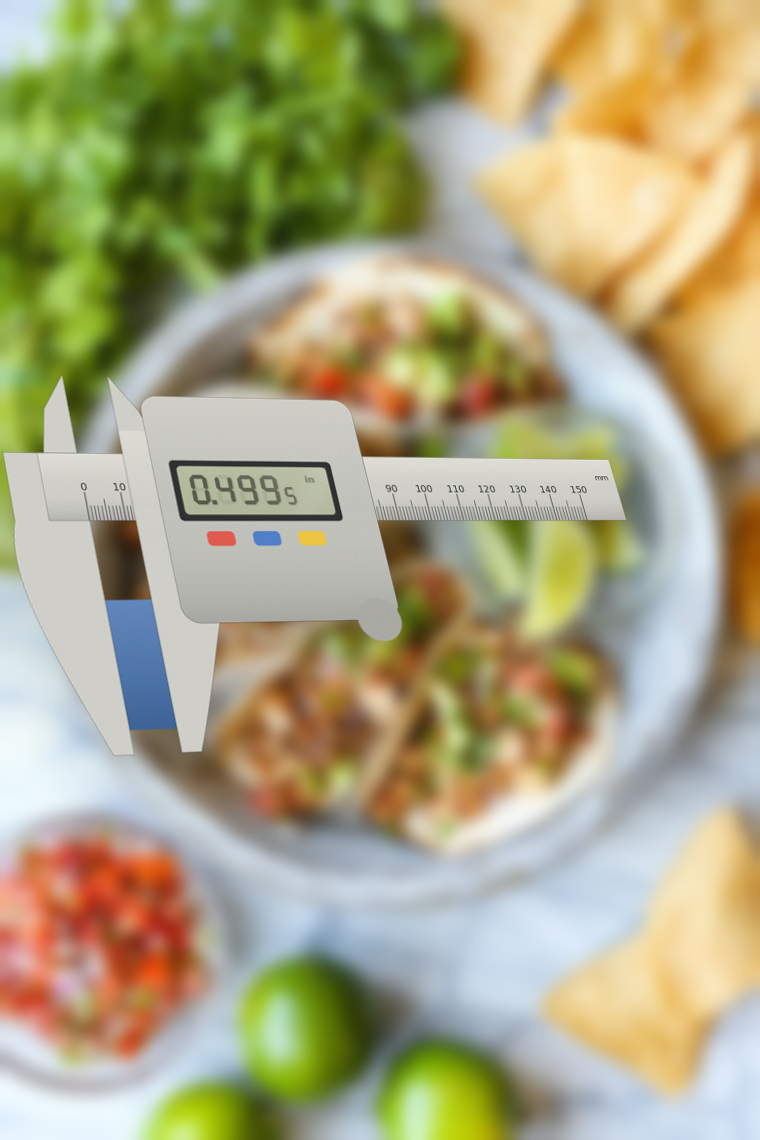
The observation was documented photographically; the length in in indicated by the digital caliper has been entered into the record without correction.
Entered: 0.4995 in
